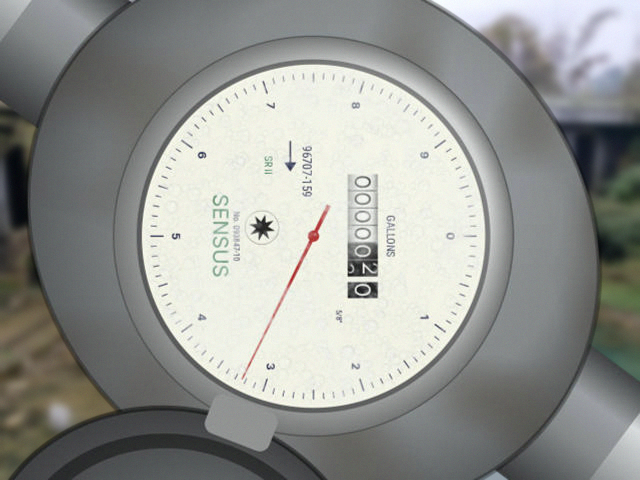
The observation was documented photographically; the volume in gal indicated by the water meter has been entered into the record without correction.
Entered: 23.2 gal
